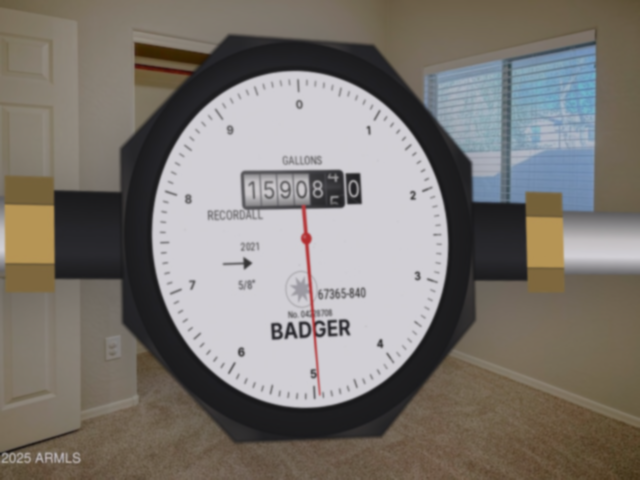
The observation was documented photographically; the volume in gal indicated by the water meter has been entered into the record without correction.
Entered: 1590844.9 gal
